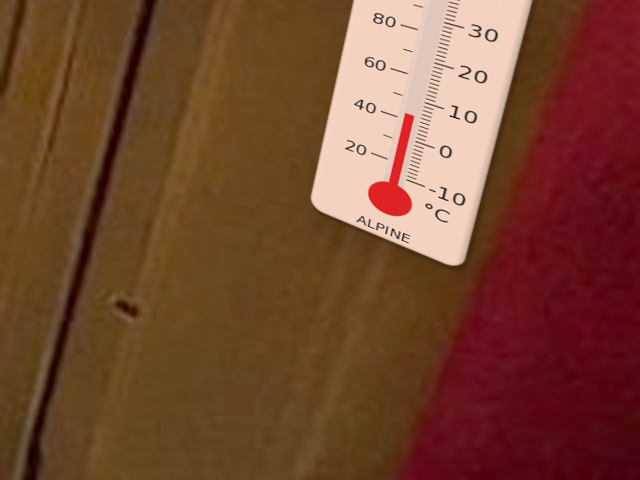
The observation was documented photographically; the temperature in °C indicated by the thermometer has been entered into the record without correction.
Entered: 6 °C
